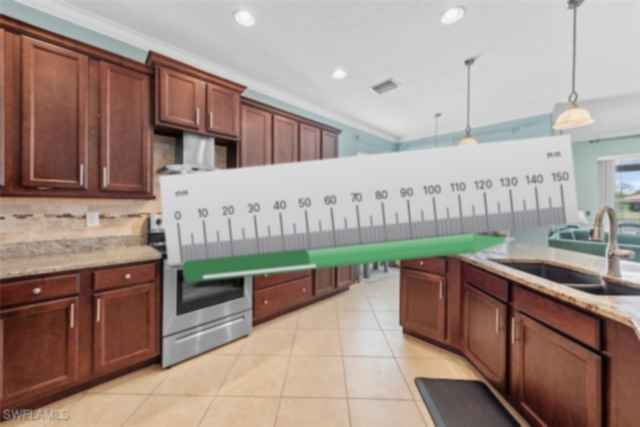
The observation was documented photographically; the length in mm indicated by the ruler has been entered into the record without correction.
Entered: 130 mm
